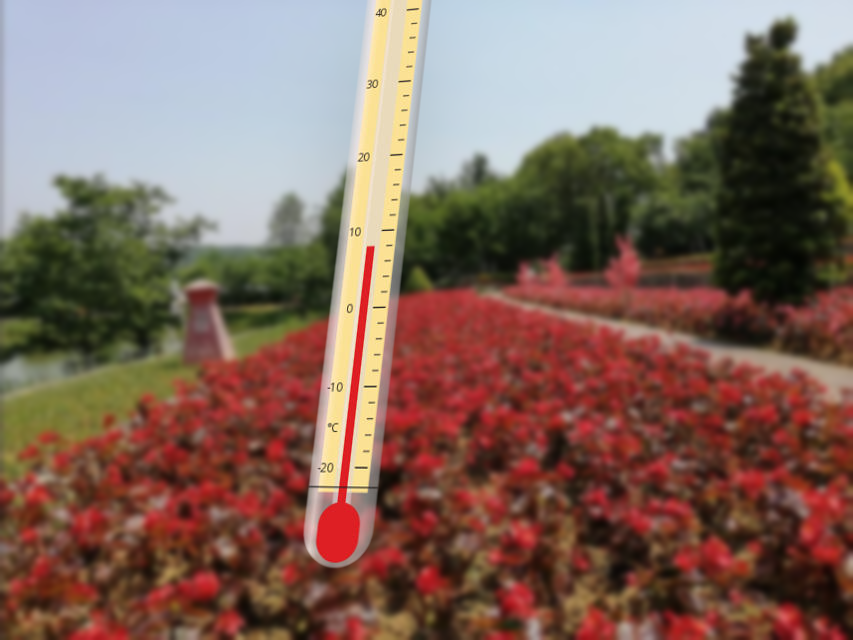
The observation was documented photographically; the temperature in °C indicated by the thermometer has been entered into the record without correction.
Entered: 8 °C
